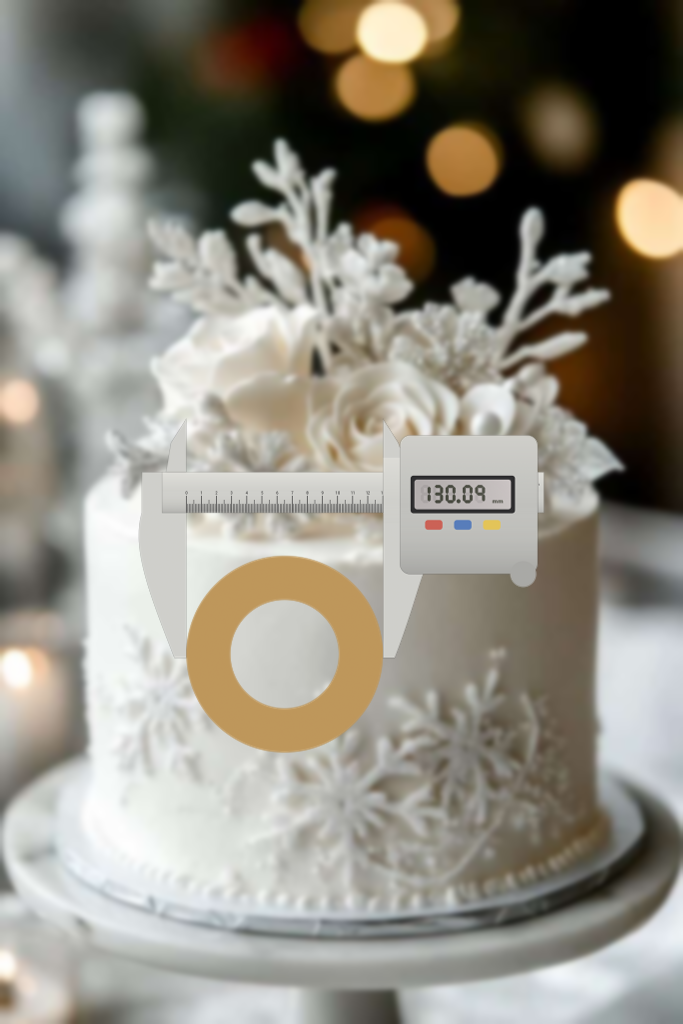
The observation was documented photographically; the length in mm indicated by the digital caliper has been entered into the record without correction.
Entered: 130.09 mm
